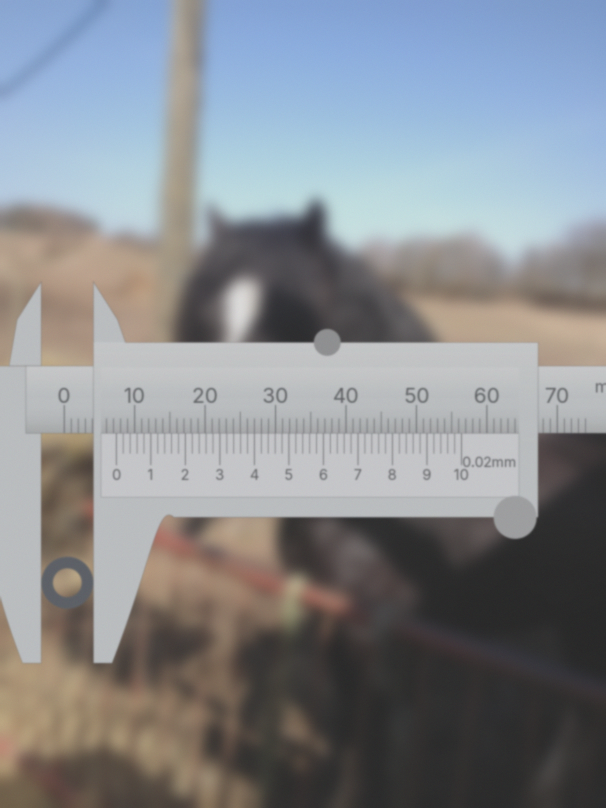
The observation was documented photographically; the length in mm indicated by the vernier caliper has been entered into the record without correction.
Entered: 7.4 mm
